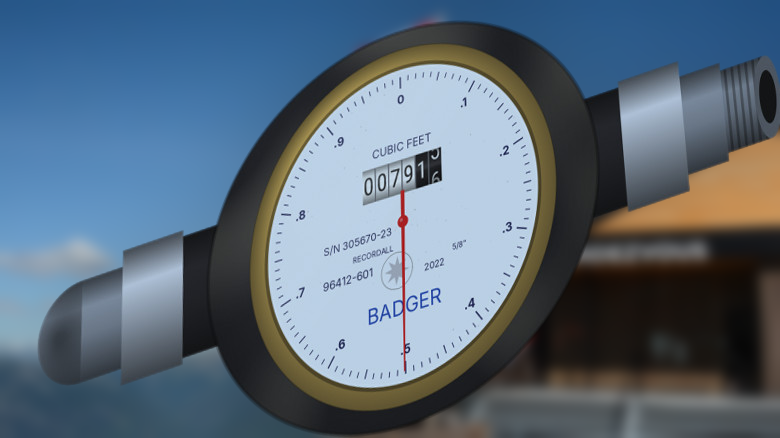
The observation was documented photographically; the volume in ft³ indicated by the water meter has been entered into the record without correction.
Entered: 7915.50 ft³
